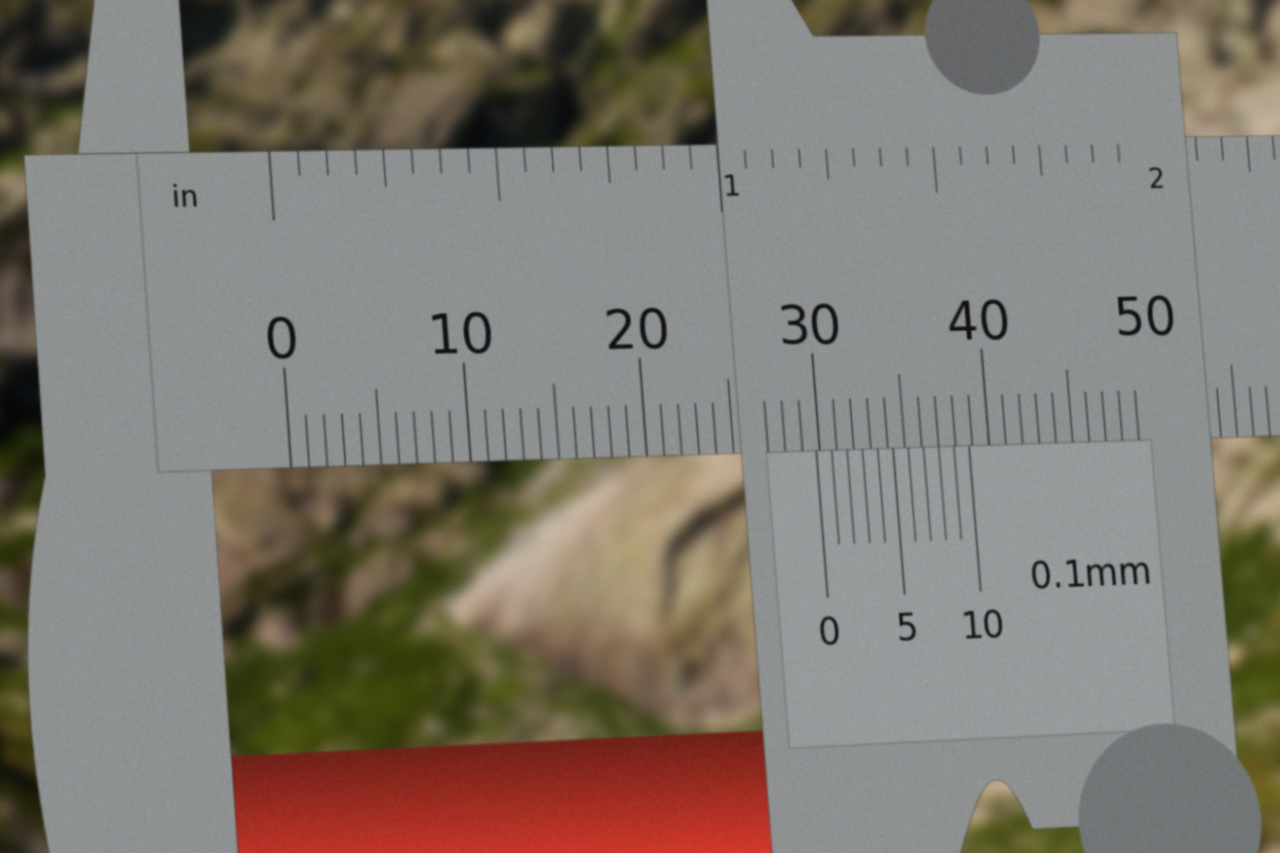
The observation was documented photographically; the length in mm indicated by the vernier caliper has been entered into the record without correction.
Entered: 29.8 mm
